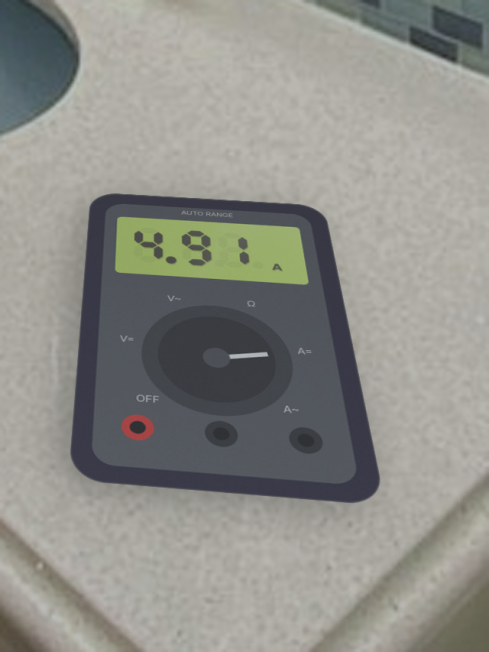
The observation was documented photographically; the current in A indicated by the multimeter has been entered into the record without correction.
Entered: 4.91 A
